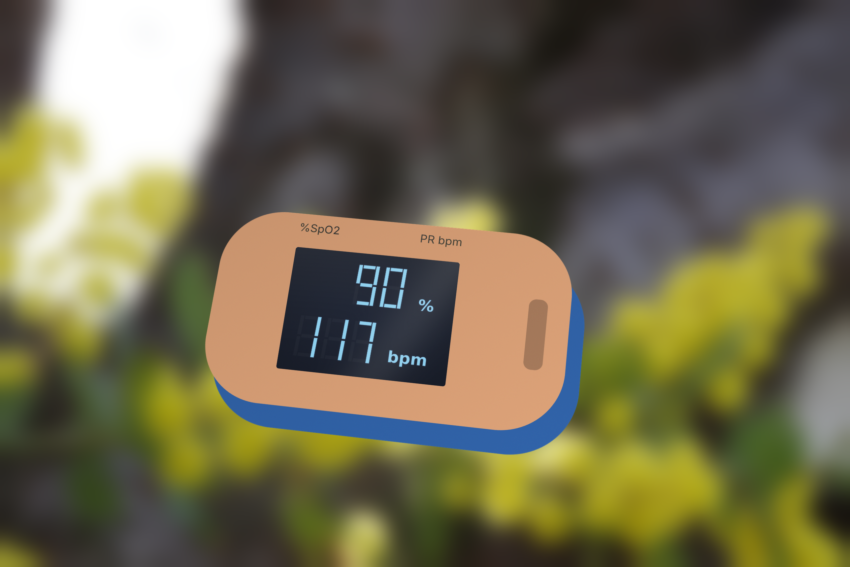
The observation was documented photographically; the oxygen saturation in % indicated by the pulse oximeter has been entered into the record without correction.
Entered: 90 %
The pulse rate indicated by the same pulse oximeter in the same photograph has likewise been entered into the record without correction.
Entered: 117 bpm
